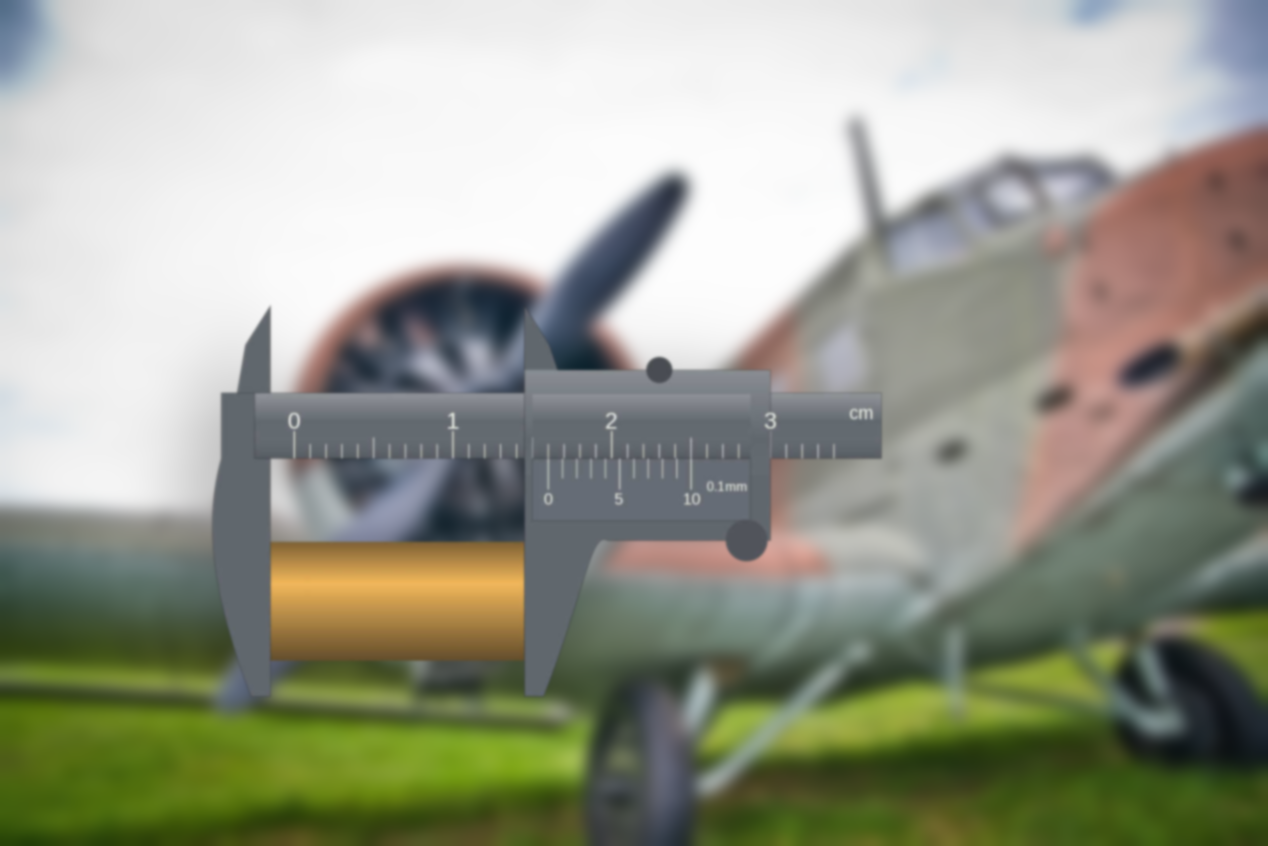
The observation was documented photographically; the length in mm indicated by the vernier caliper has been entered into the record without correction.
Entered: 16.0 mm
